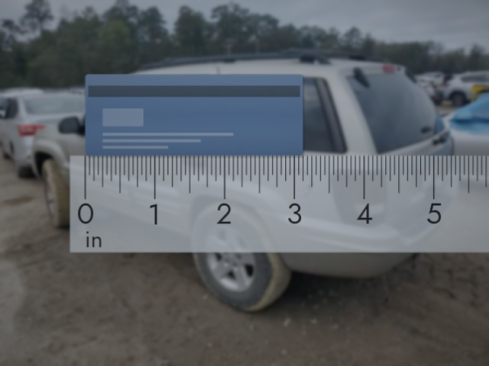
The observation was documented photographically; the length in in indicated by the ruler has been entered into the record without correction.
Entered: 3.125 in
